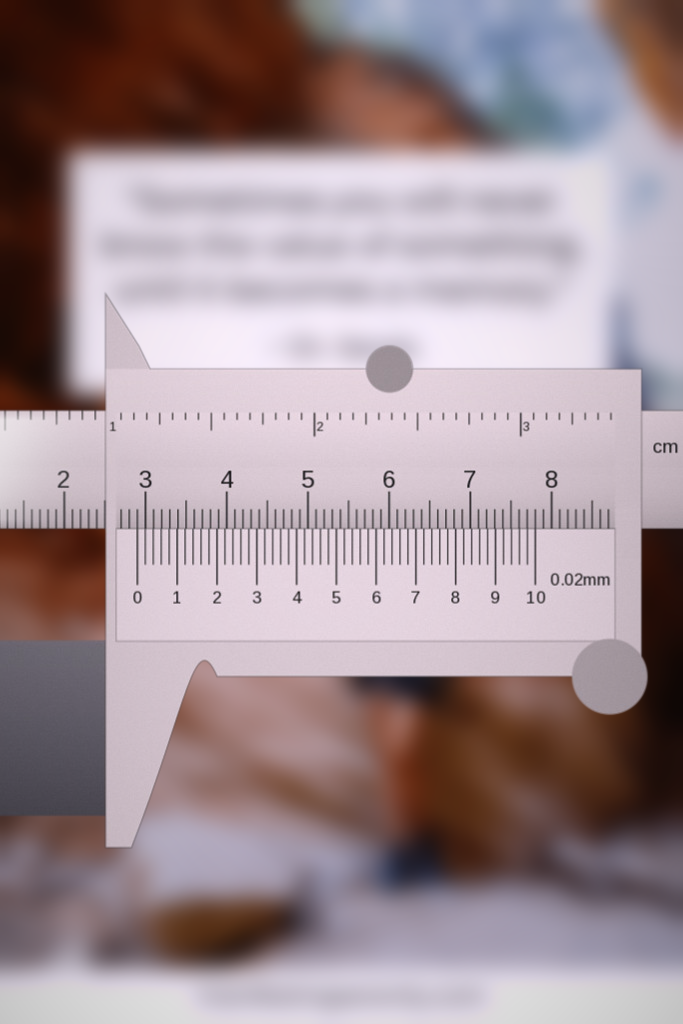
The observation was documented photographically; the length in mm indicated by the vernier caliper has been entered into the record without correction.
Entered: 29.0 mm
